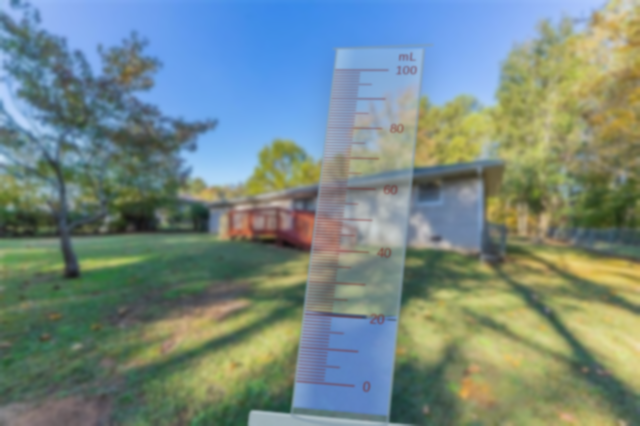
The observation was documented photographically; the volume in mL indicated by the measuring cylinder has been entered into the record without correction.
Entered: 20 mL
